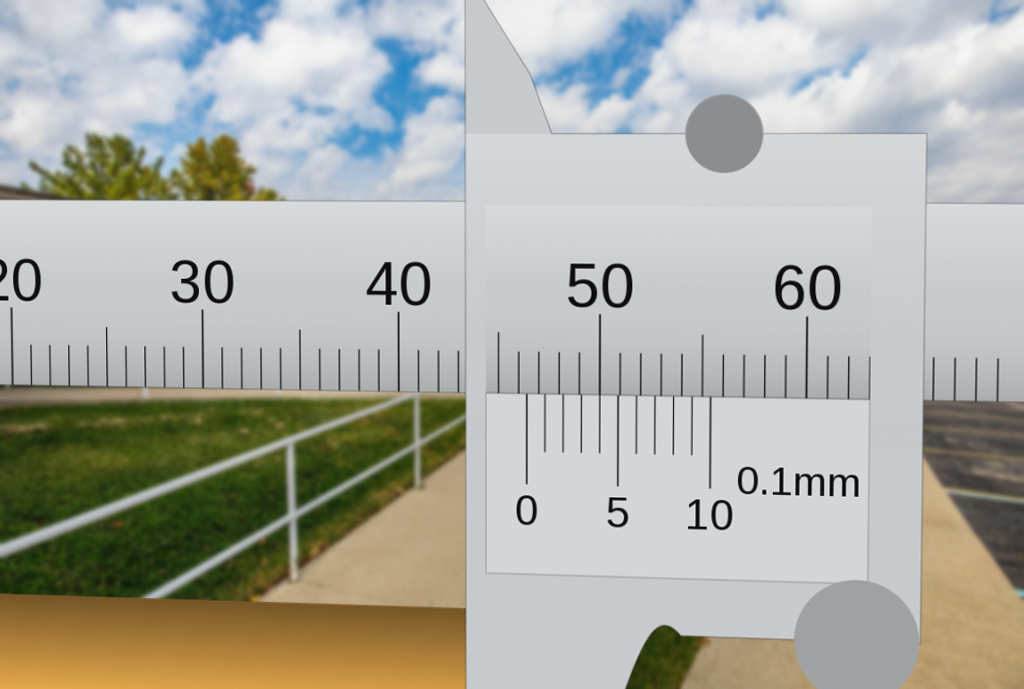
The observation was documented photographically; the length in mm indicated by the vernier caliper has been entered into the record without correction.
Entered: 46.4 mm
